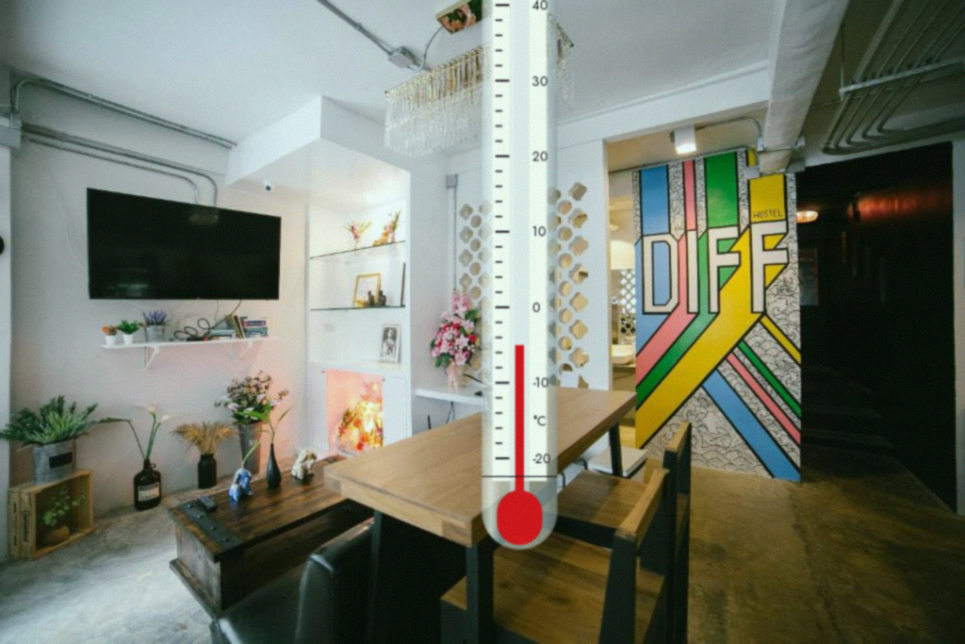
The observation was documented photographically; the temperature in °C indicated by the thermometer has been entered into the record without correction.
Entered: -5 °C
